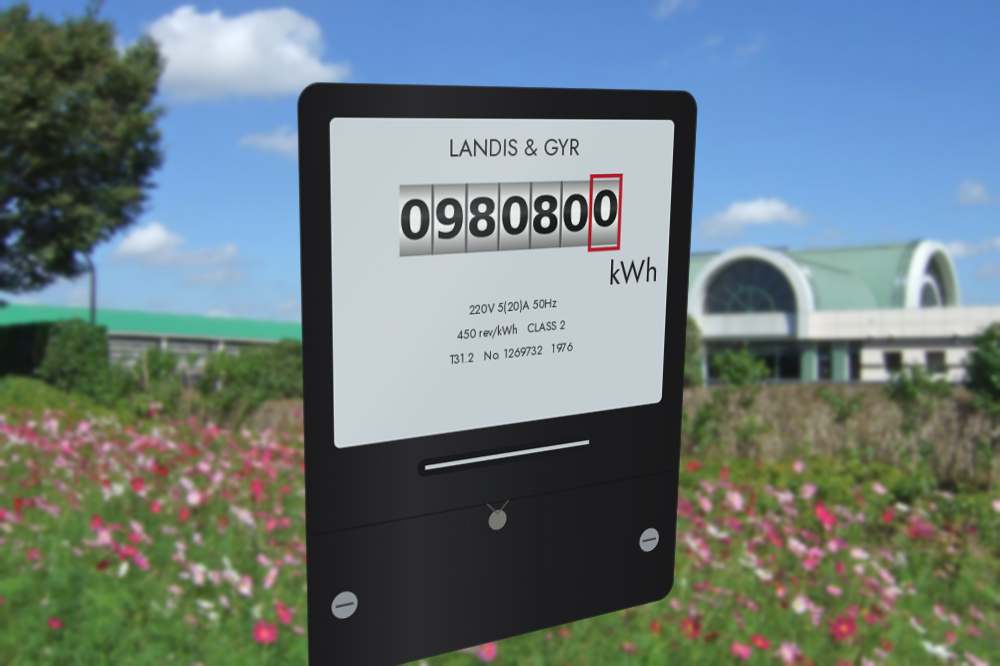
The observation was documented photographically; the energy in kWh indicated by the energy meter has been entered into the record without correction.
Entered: 98080.0 kWh
